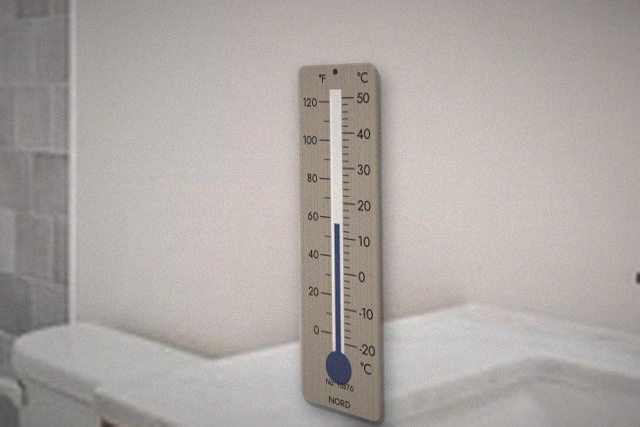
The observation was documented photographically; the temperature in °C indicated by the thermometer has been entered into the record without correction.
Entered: 14 °C
